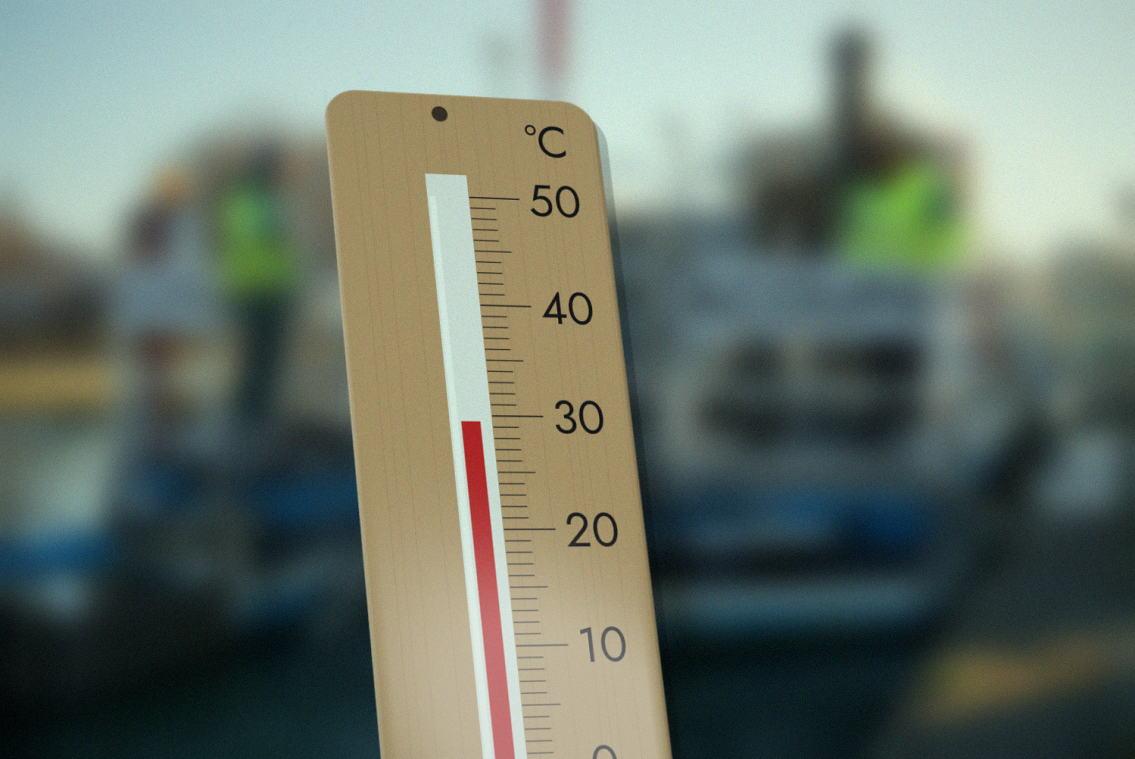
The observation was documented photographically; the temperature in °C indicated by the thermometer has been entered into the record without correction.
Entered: 29.5 °C
